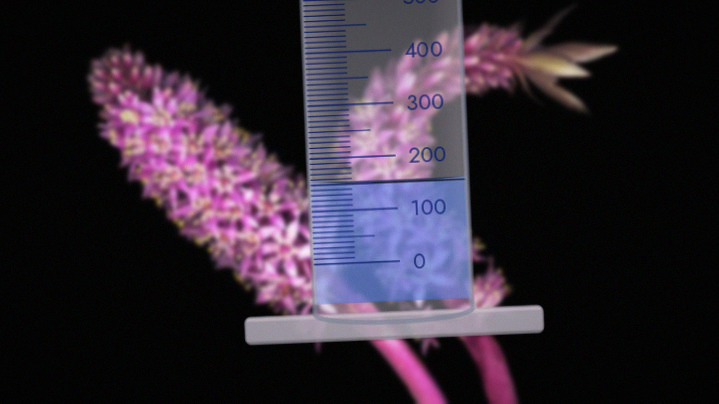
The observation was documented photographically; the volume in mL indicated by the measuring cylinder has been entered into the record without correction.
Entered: 150 mL
